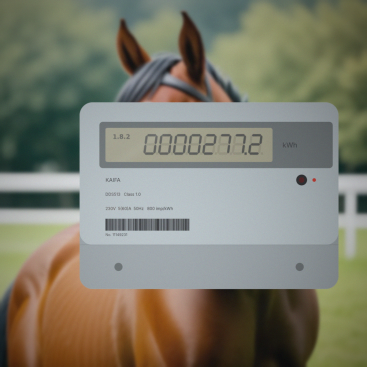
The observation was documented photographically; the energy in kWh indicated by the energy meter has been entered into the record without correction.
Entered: 277.2 kWh
